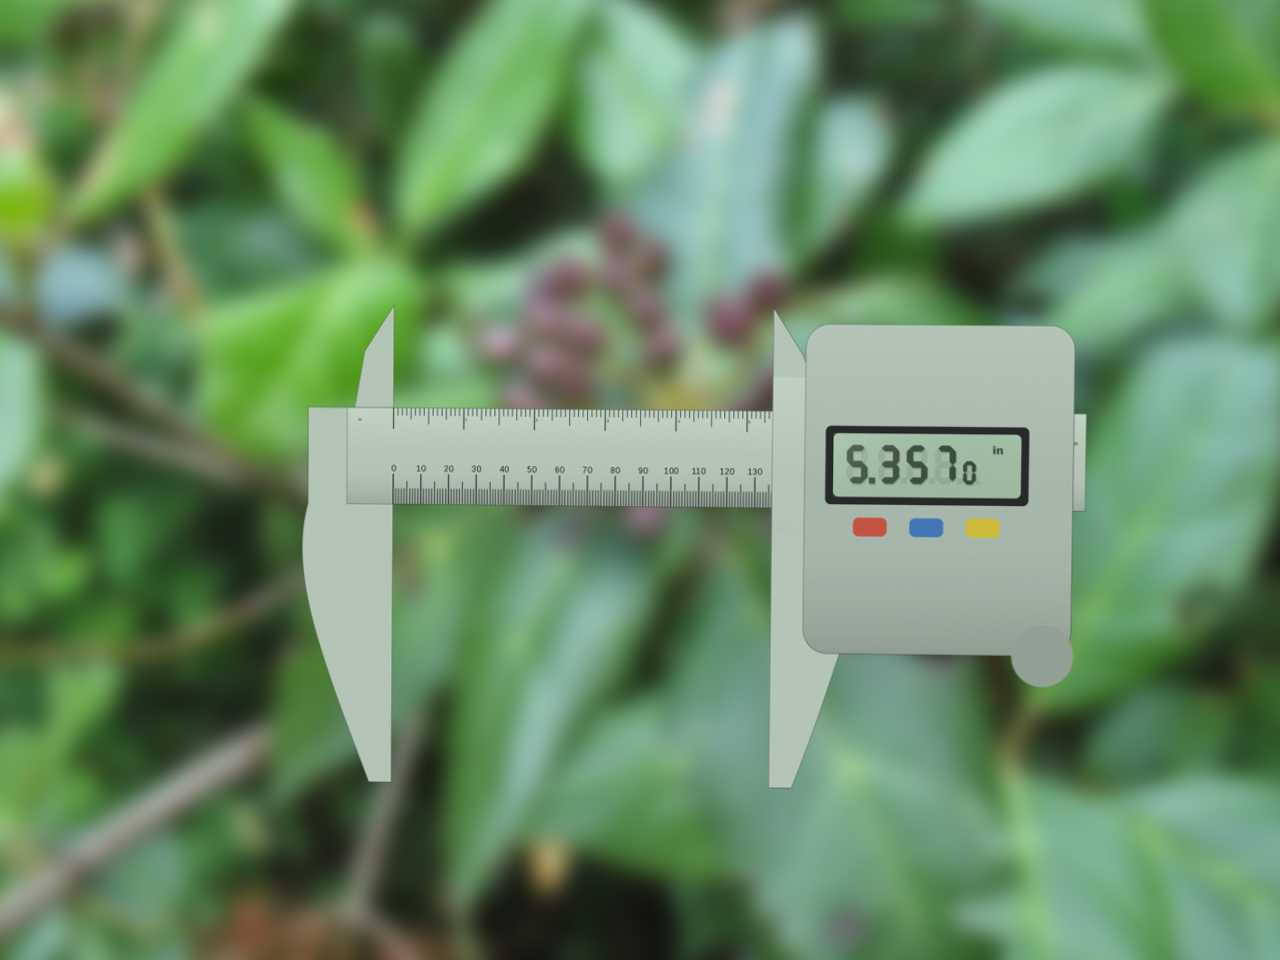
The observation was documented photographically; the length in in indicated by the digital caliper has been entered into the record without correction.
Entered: 5.3570 in
